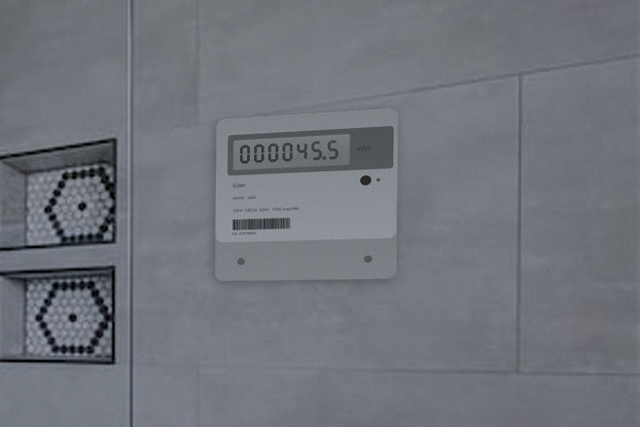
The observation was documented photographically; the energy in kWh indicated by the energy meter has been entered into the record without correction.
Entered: 45.5 kWh
